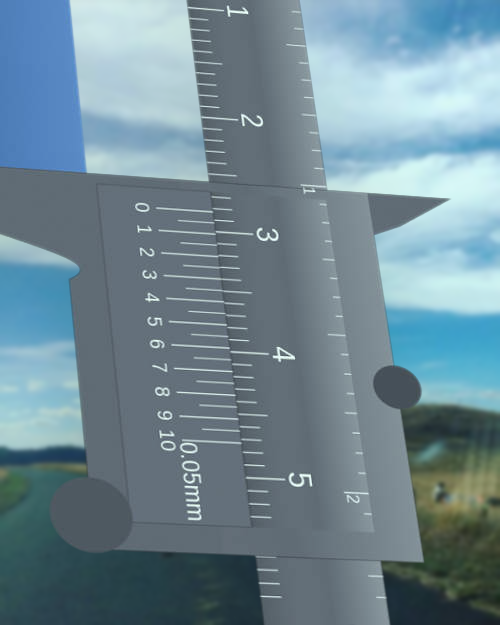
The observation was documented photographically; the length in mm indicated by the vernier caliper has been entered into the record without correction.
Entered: 28.3 mm
